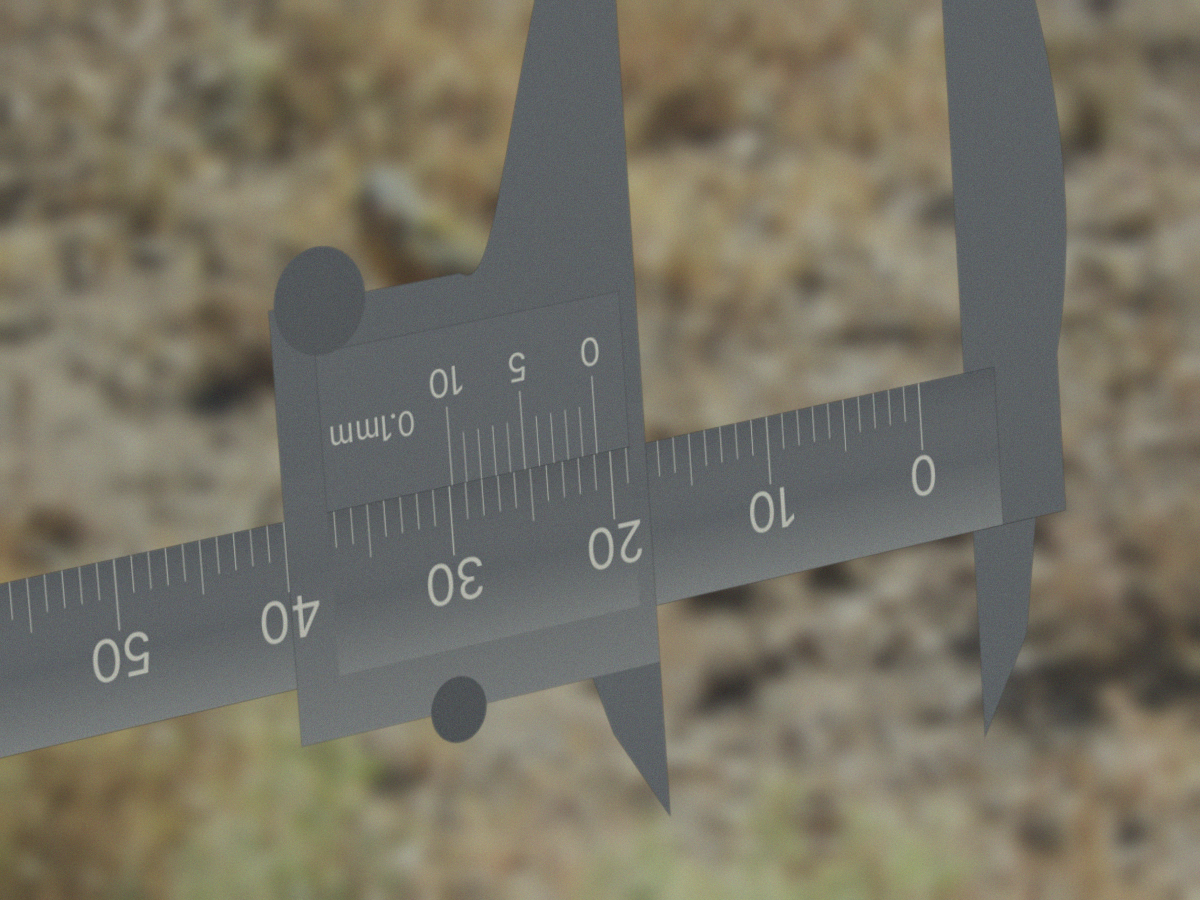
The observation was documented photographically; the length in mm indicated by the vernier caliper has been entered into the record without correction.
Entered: 20.8 mm
